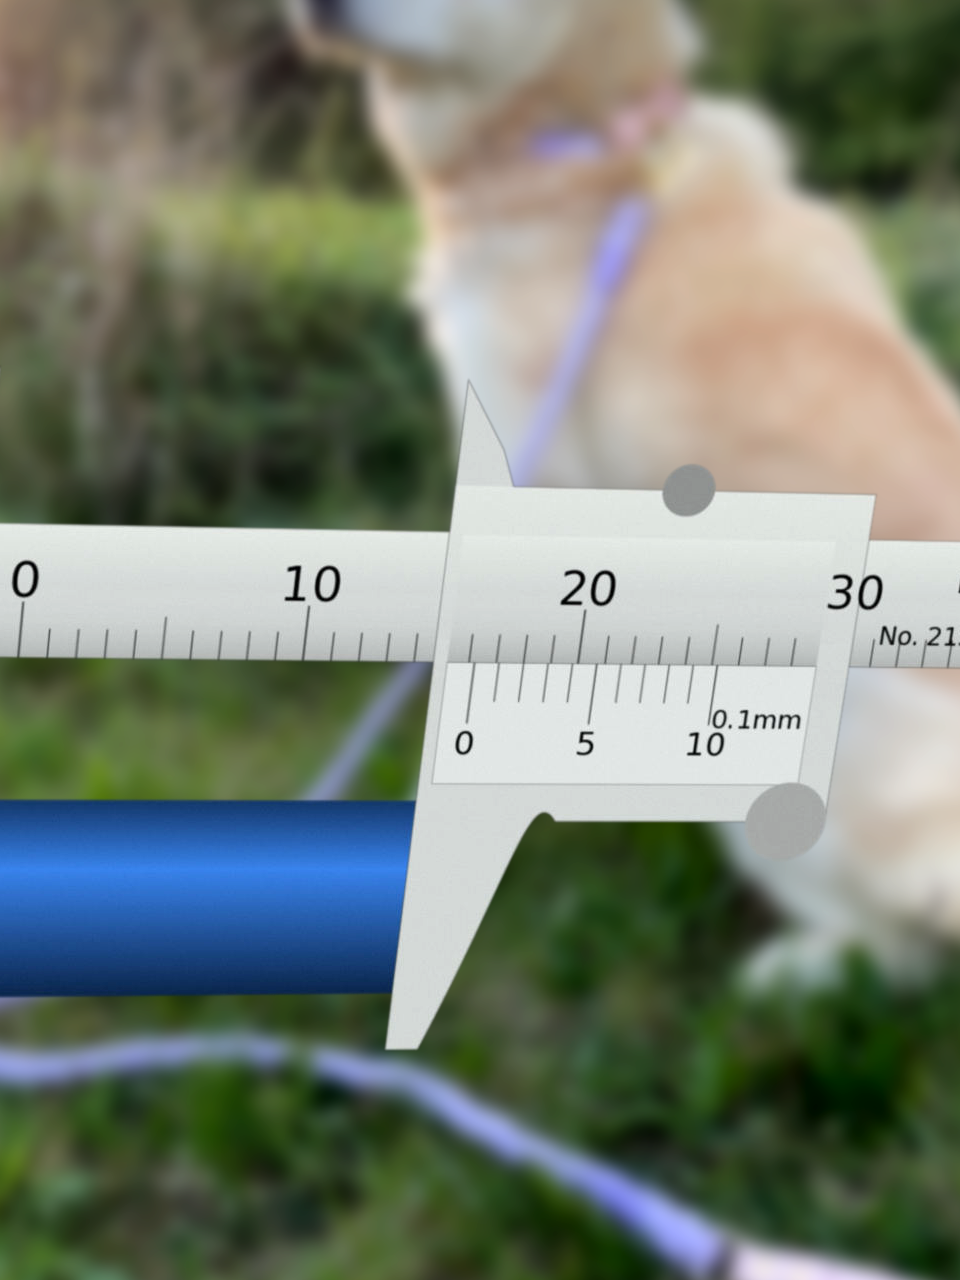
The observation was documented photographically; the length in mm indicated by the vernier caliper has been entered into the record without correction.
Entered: 16.2 mm
